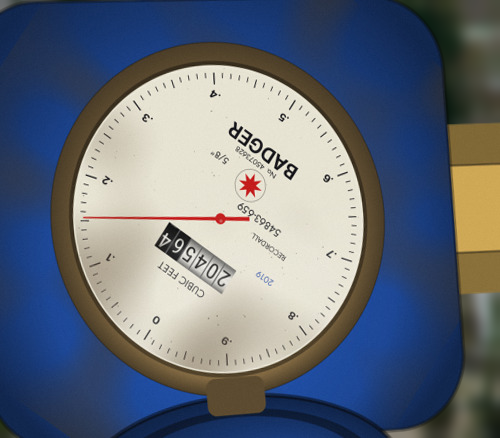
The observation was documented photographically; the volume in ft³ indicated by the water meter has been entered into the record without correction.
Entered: 204564.15 ft³
